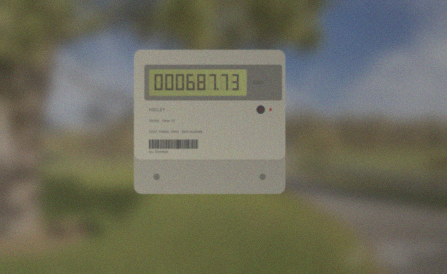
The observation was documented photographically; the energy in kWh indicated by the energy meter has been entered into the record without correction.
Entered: 687.73 kWh
